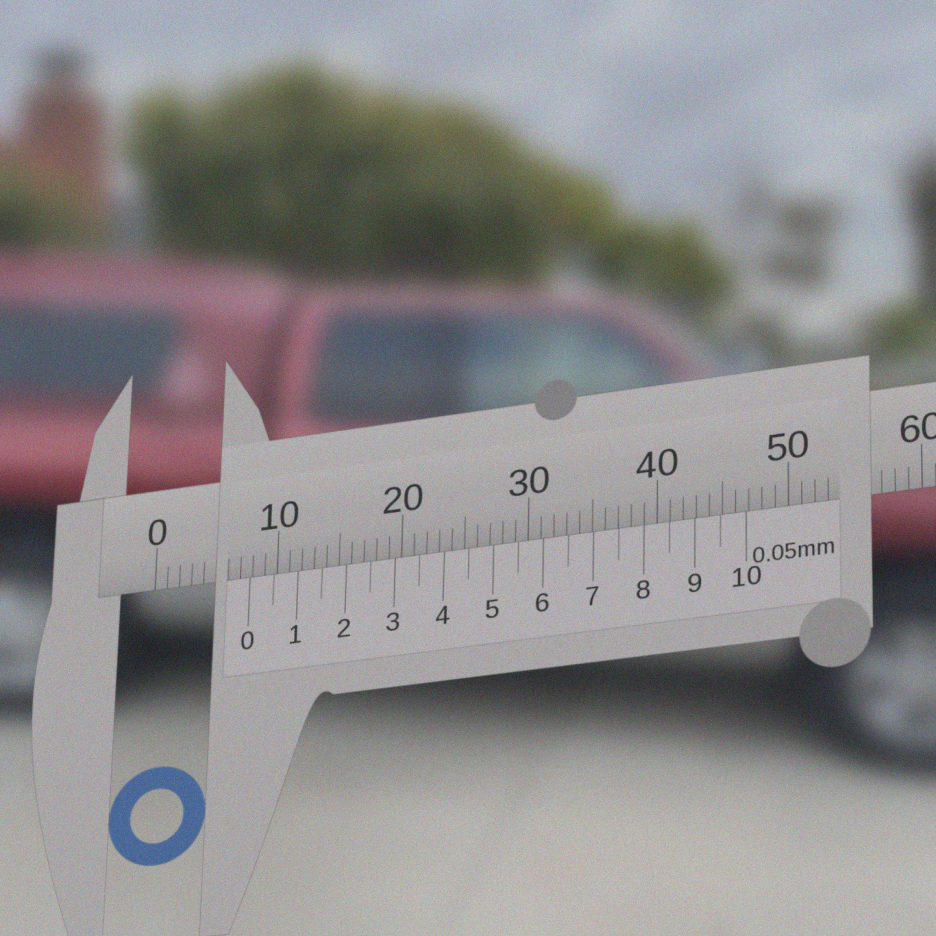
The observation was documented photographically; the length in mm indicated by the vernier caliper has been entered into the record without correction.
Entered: 7.8 mm
